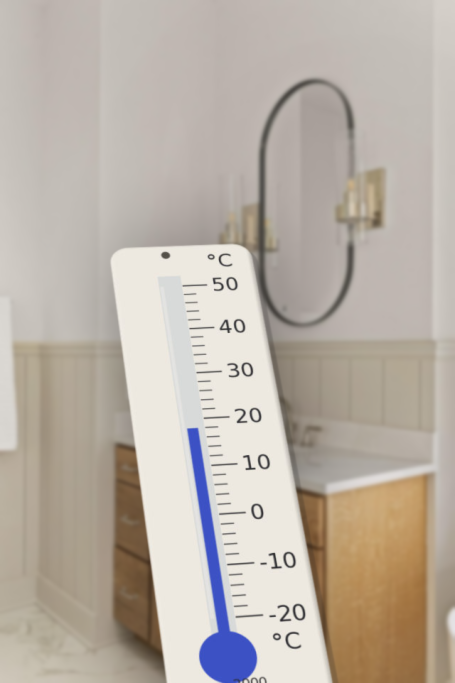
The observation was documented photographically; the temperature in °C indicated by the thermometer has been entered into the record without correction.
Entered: 18 °C
